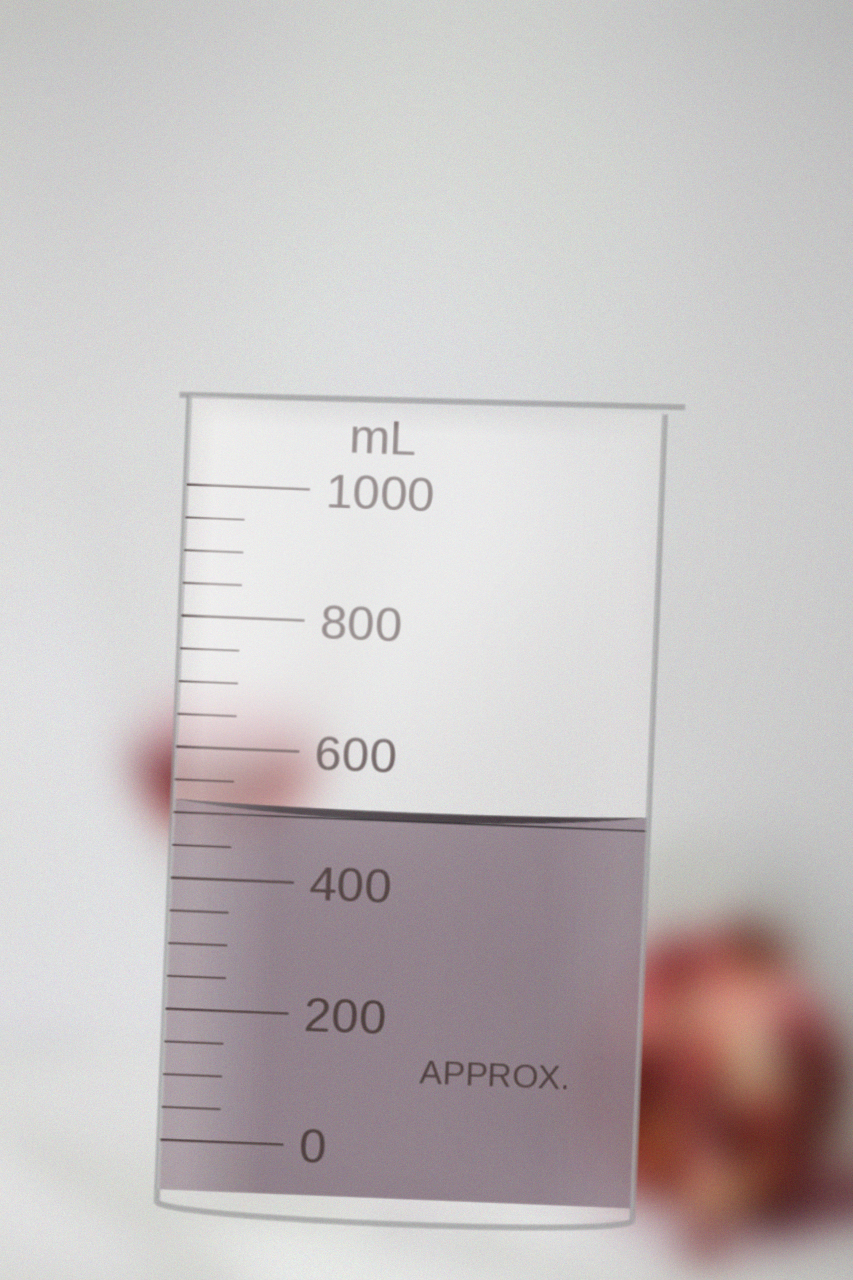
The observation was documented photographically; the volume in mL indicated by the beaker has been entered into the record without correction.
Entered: 500 mL
